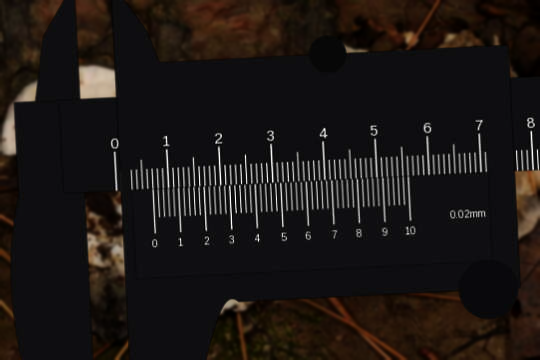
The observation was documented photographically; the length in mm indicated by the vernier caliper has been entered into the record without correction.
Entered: 7.0 mm
